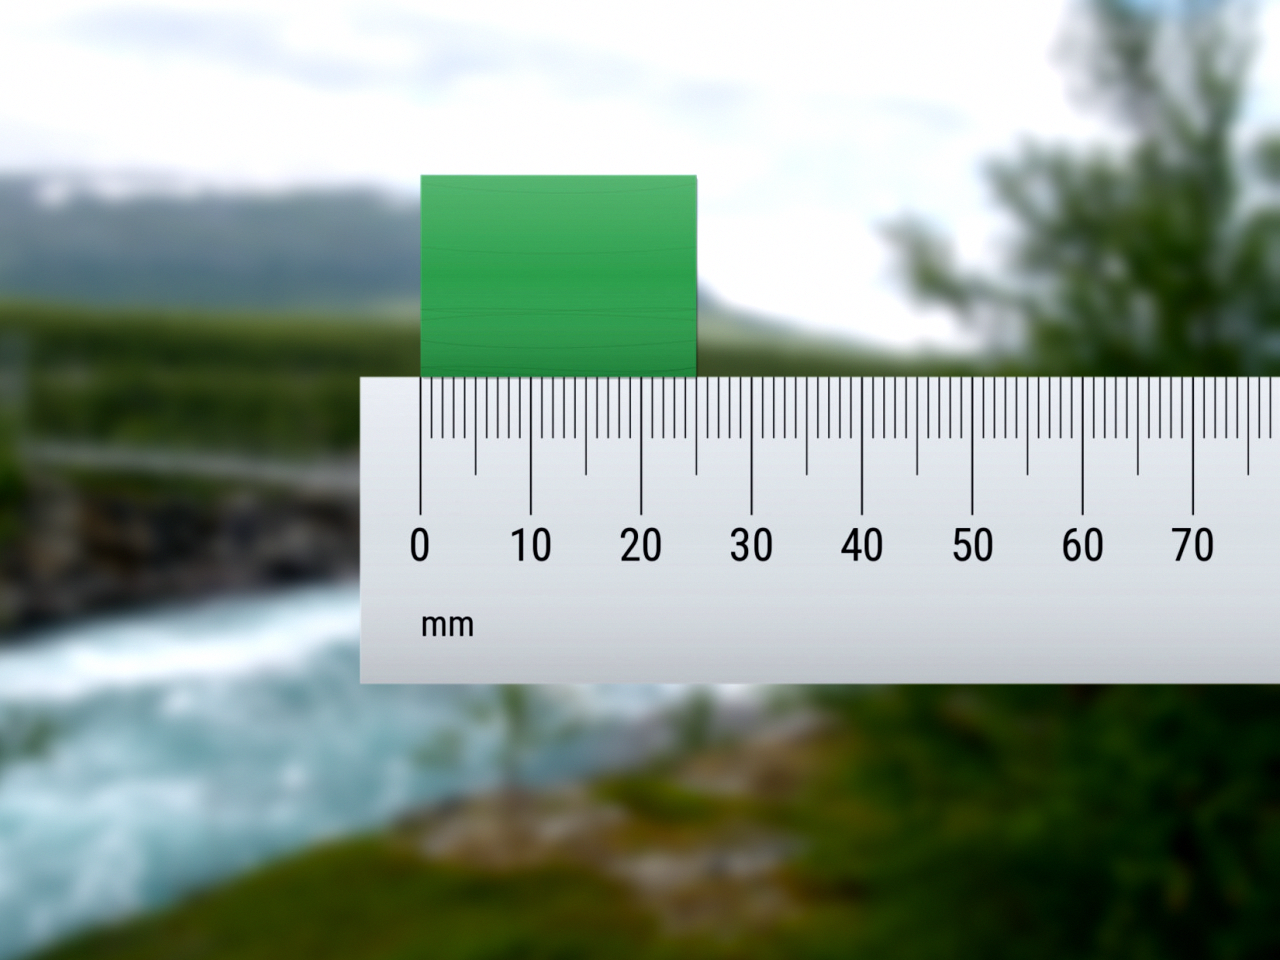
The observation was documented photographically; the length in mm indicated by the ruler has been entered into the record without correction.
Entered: 25 mm
